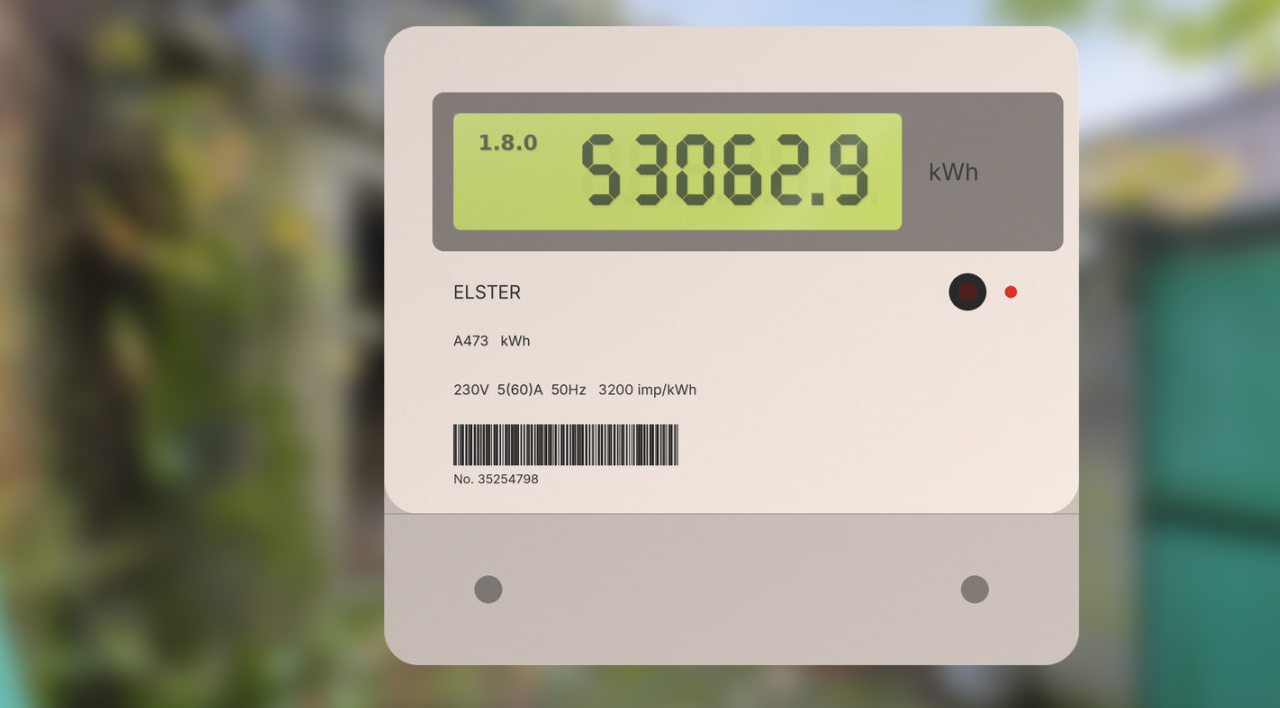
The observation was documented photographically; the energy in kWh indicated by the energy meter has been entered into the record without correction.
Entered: 53062.9 kWh
